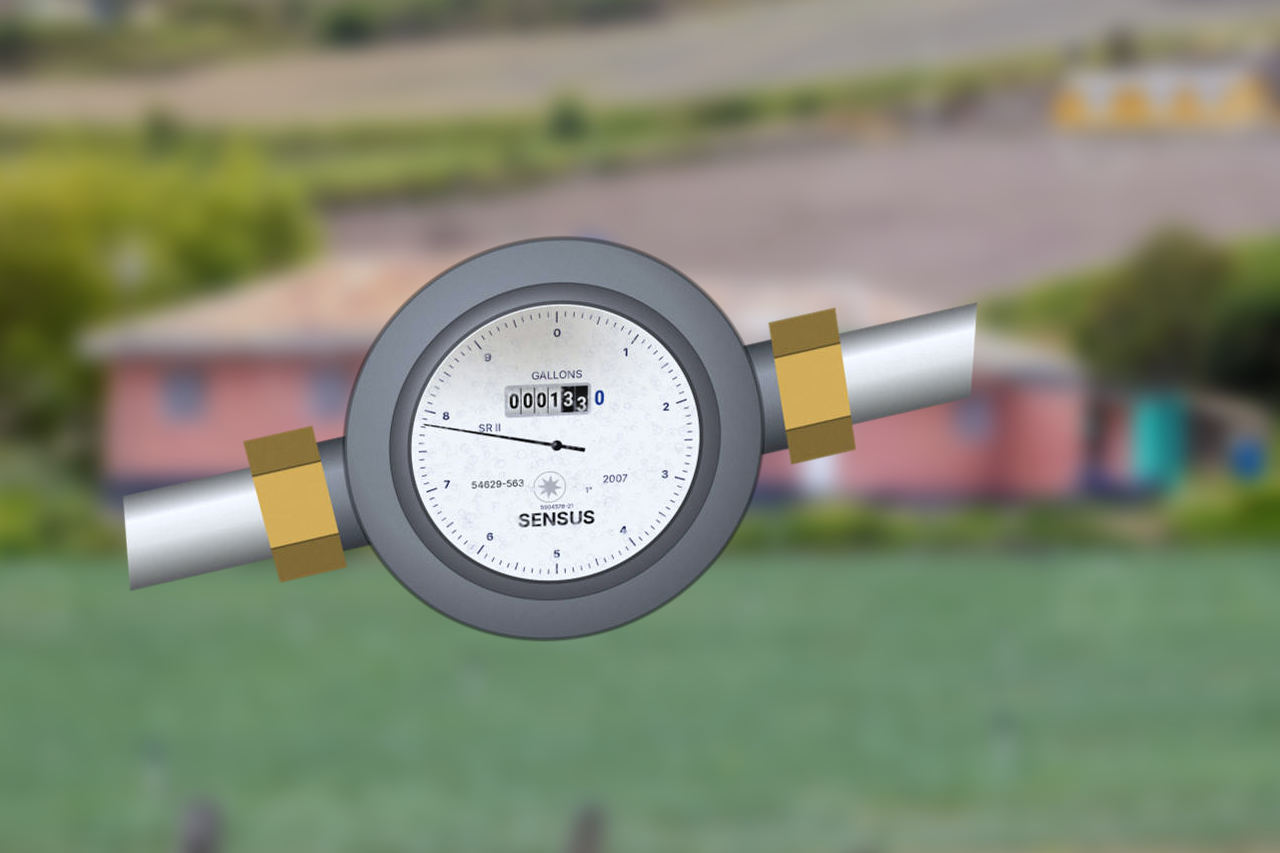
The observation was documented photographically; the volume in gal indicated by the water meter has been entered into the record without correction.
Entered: 1327.8 gal
